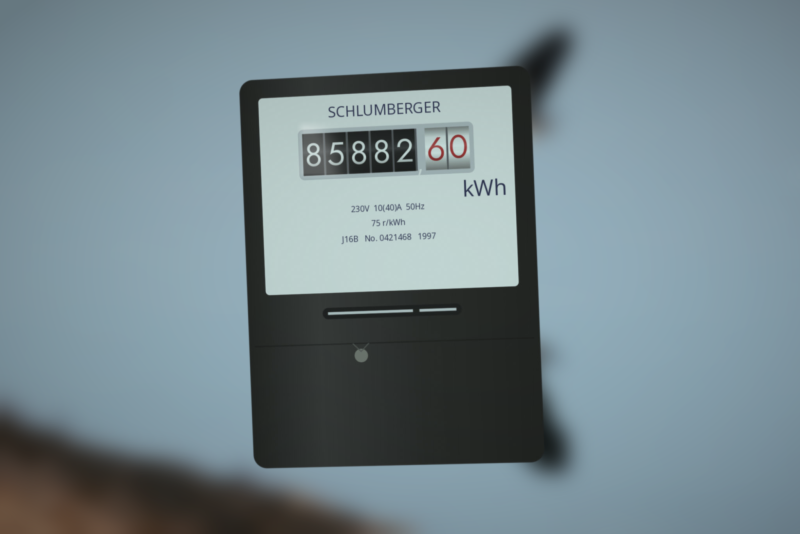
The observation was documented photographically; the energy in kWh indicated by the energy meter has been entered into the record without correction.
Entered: 85882.60 kWh
